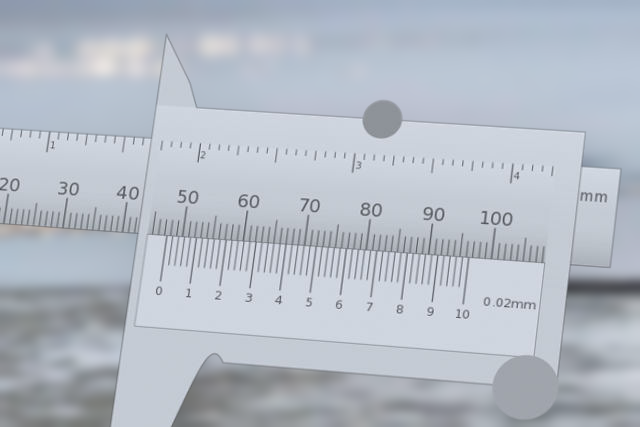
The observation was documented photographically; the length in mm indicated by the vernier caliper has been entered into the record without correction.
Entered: 47.4 mm
